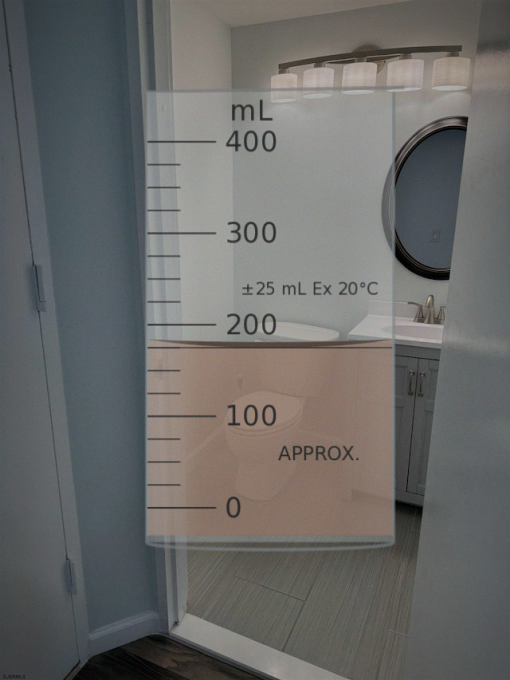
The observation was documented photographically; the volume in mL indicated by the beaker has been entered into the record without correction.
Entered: 175 mL
